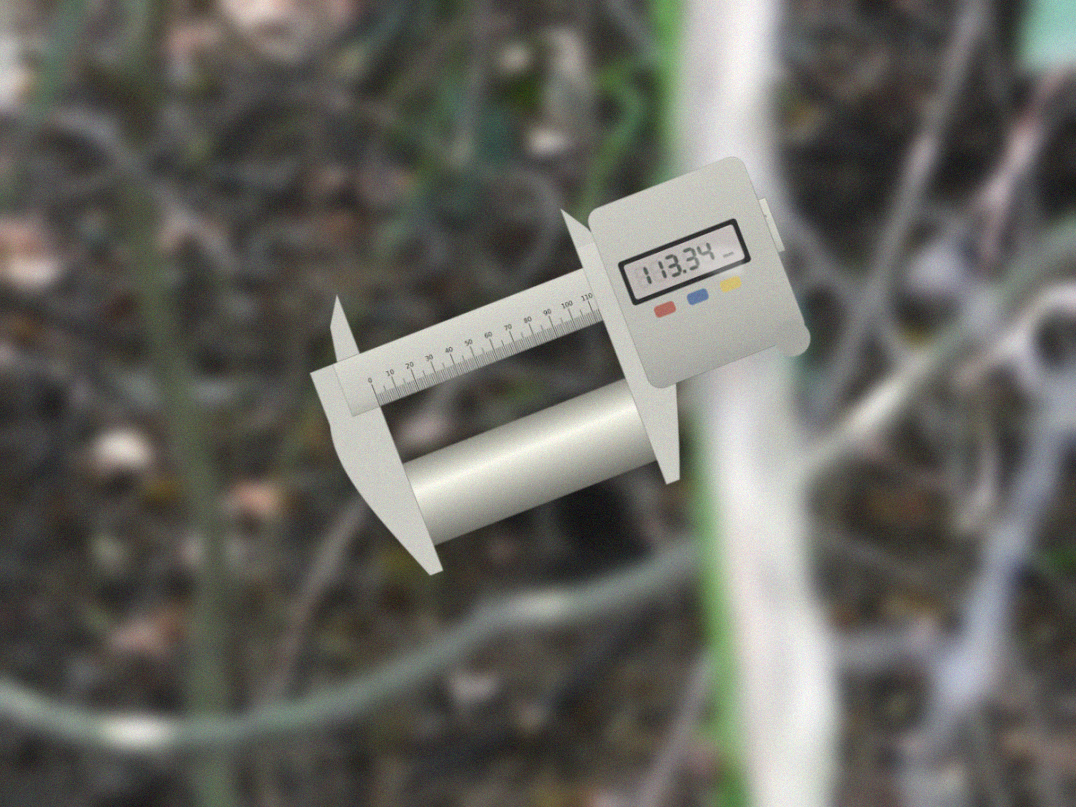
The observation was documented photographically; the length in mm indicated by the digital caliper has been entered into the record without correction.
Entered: 113.34 mm
